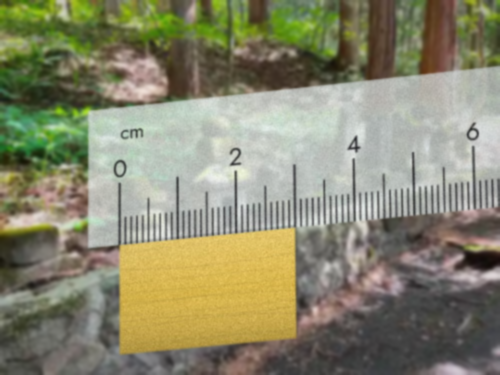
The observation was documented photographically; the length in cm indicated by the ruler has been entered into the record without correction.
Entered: 3 cm
